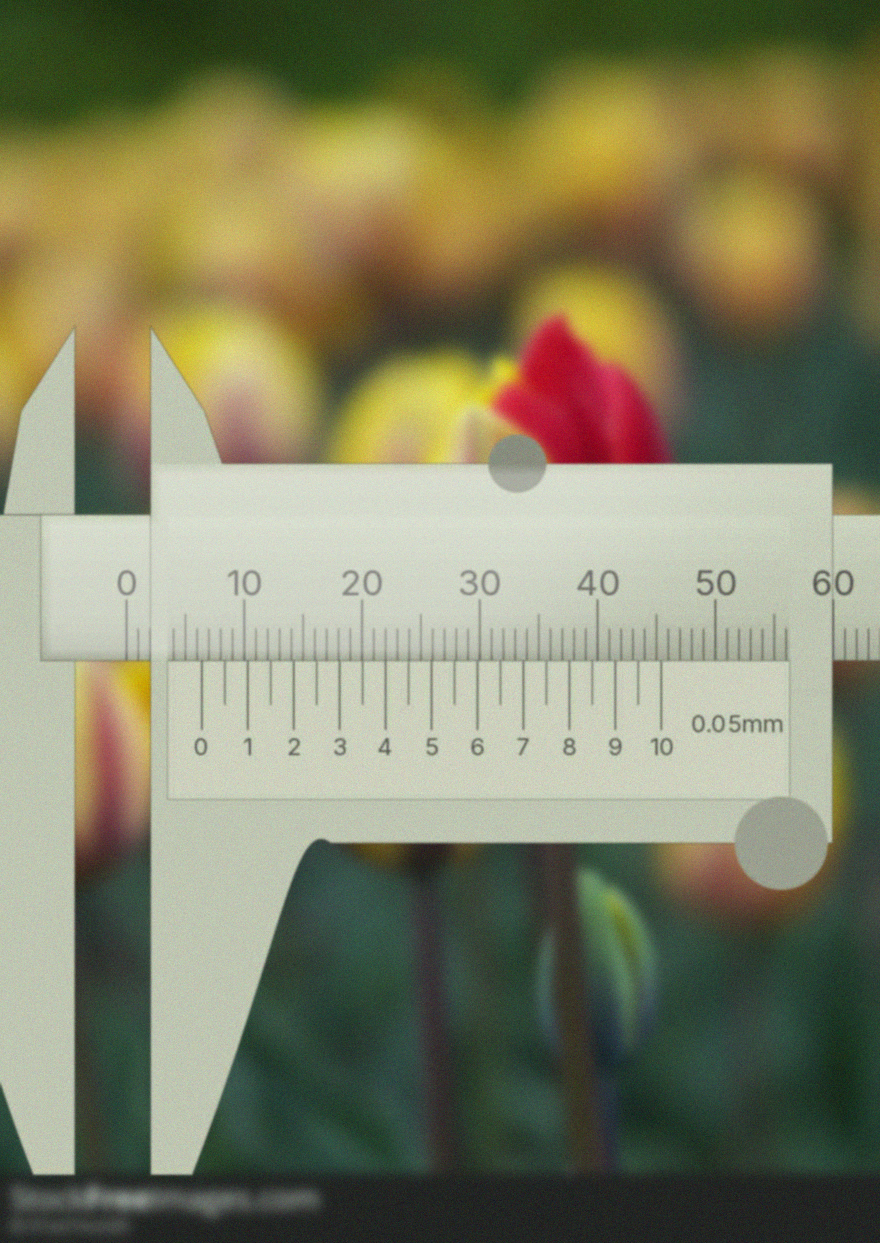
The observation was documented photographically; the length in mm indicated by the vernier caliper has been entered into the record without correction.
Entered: 6.4 mm
